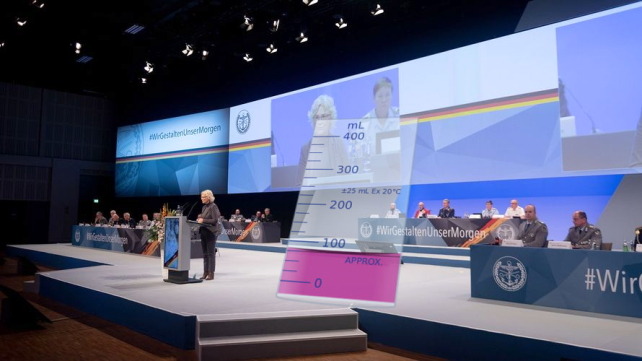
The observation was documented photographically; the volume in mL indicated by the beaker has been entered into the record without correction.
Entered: 75 mL
